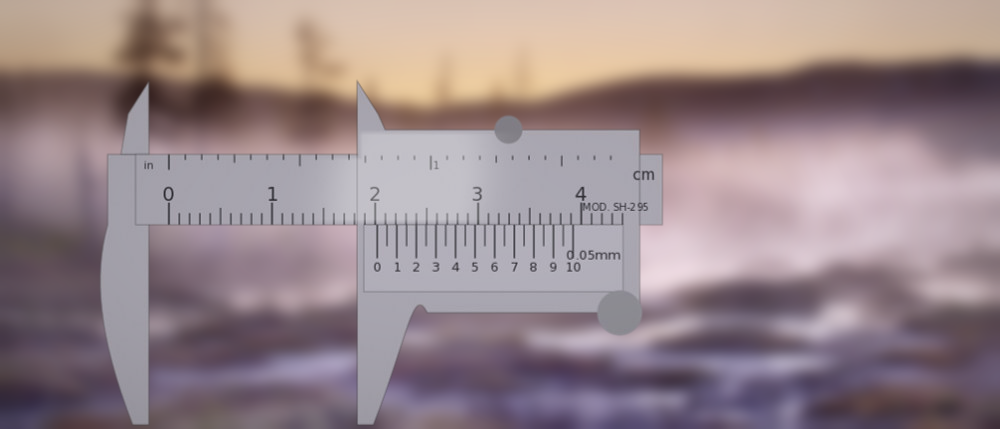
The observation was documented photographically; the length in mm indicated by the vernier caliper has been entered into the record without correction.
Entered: 20.2 mm
